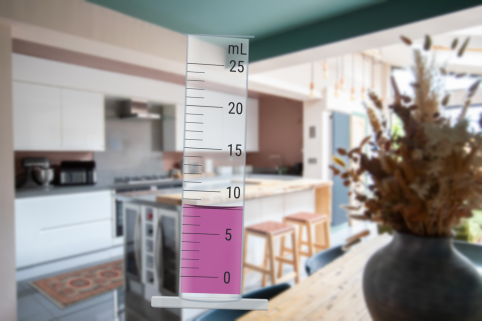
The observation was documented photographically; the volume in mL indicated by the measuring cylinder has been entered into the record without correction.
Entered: 8 mL
